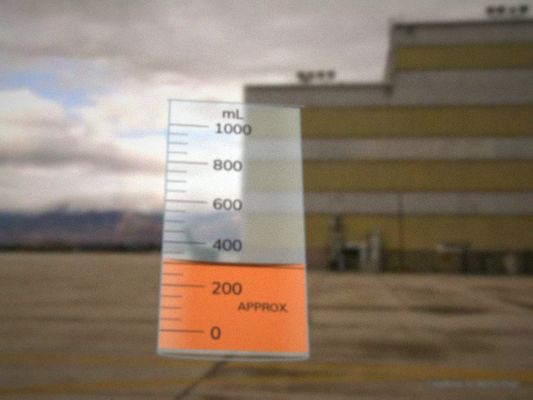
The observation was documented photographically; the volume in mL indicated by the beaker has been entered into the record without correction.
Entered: 300 mL
